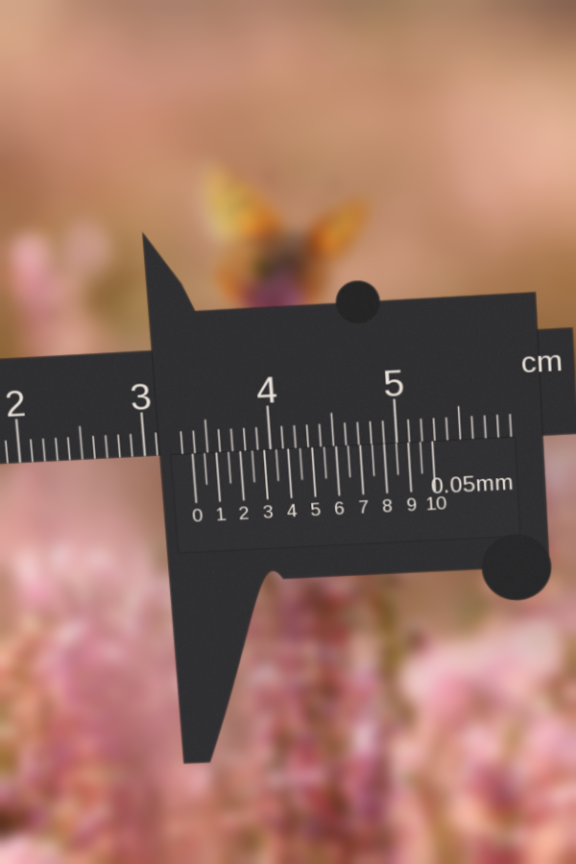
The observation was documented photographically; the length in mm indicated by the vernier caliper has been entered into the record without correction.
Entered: 33.8 mm
